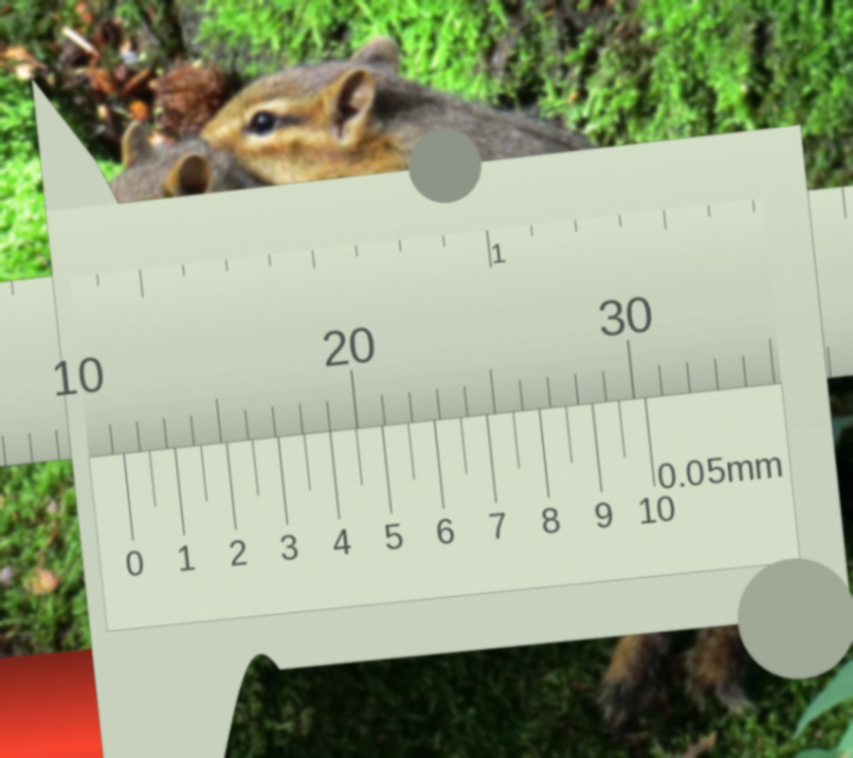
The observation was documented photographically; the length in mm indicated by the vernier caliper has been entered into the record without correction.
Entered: 11.4 mm
